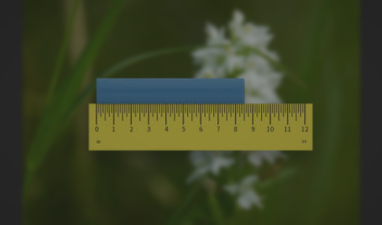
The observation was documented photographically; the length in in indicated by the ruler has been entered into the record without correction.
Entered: 8.5 in
